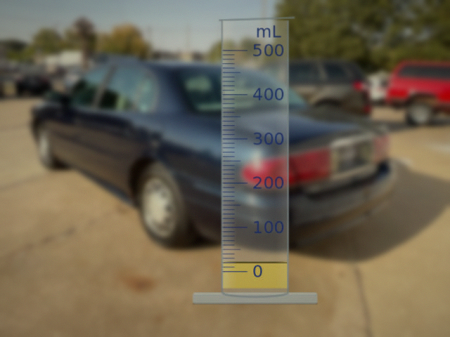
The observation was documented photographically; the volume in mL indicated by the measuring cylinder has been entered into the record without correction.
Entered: 20 mL
